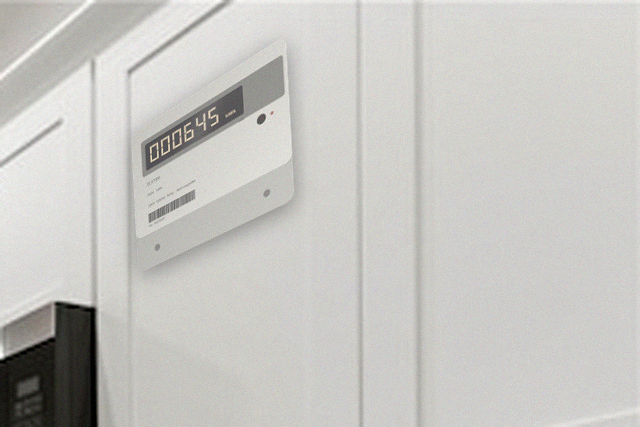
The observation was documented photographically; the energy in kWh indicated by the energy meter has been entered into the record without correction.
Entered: 645 kWh
